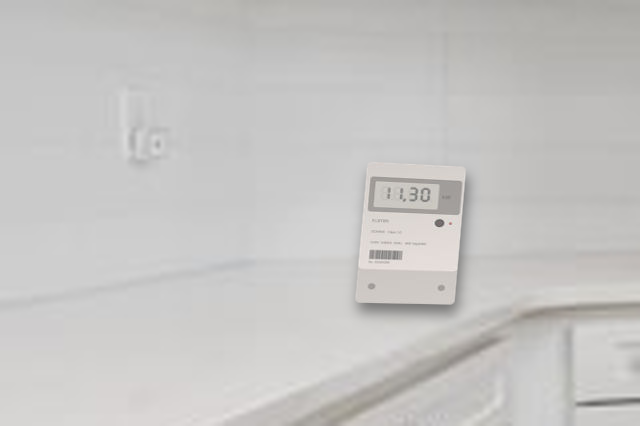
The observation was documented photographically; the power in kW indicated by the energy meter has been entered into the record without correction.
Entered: 11.30 kW
